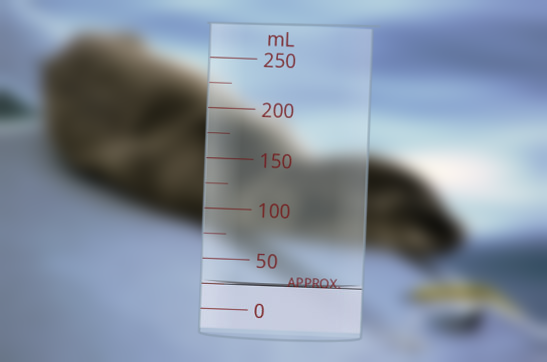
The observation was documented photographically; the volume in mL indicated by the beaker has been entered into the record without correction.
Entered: 25 mL
